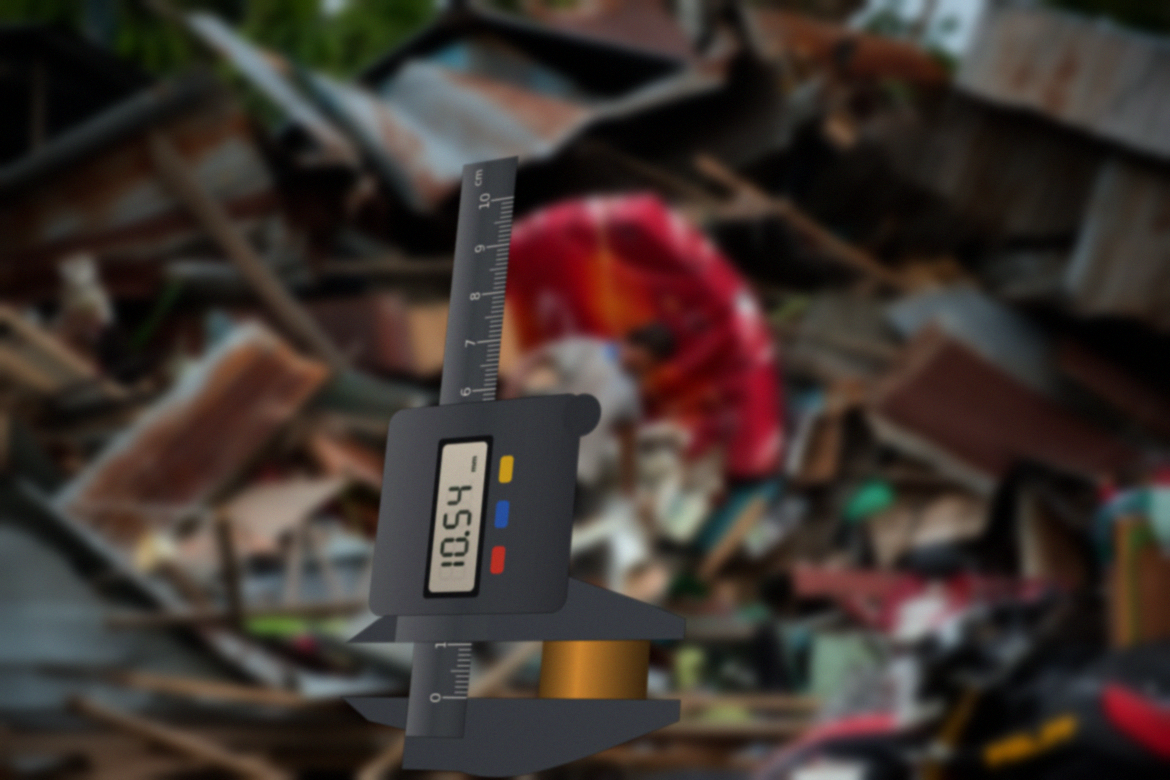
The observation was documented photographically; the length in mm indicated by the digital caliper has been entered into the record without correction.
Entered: 10.54 mm
